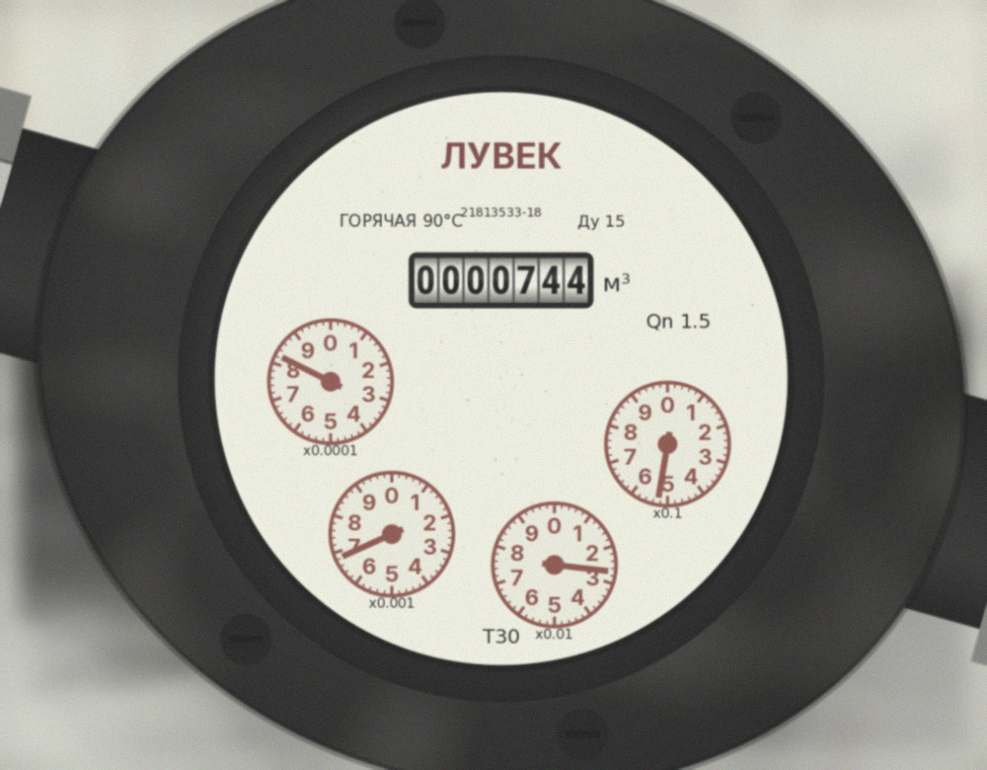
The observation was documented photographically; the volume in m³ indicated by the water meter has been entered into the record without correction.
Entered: 744.5268 m³
